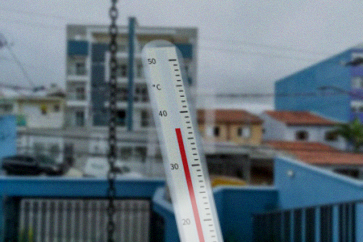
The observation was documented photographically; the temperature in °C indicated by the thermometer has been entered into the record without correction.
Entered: 37 °C
